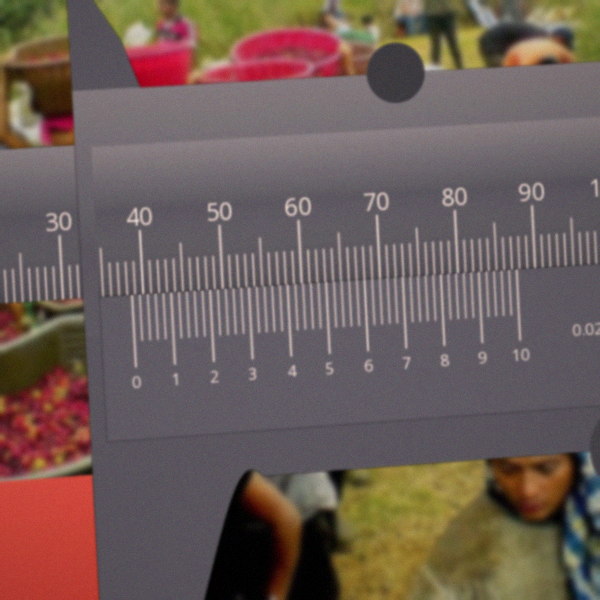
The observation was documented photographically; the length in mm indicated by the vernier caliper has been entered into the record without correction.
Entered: 38.6 mm
